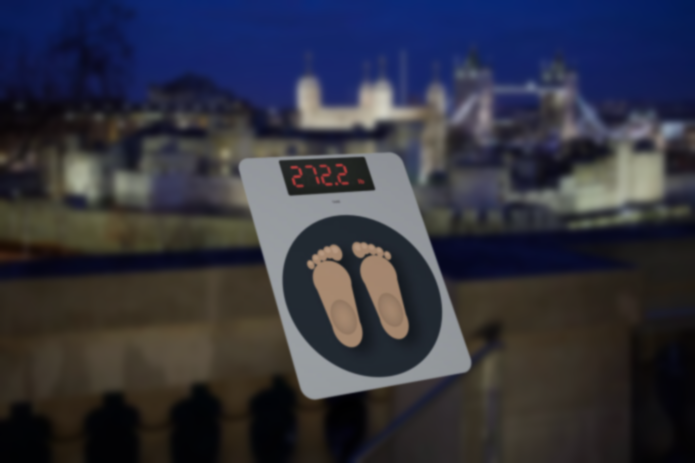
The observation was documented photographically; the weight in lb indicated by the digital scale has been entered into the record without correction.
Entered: 272.2 lb
